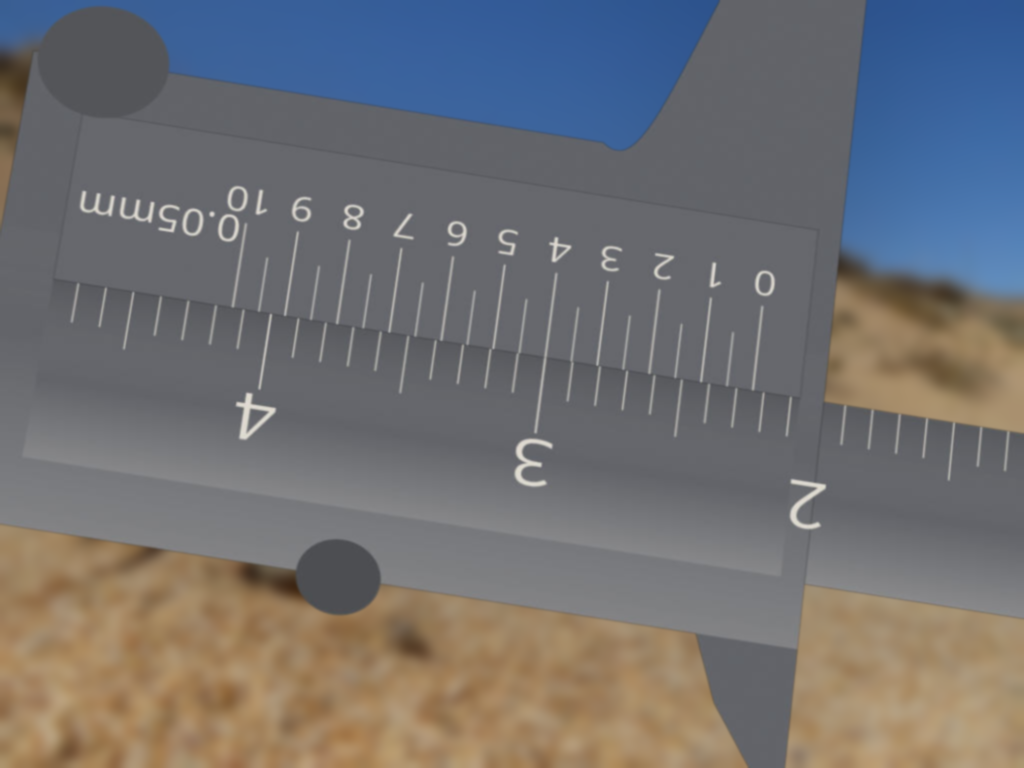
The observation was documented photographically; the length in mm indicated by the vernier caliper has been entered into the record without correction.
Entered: 22.4 mm
